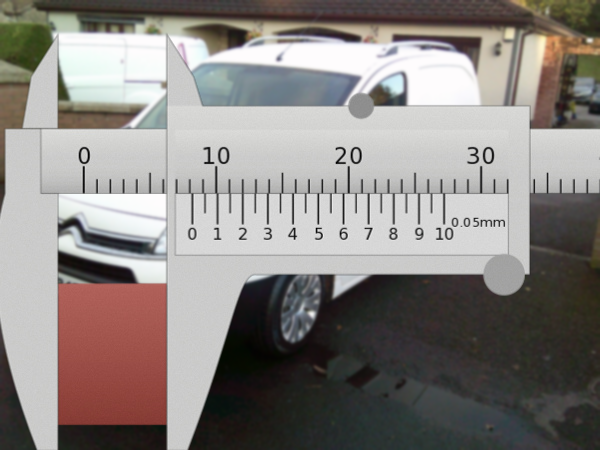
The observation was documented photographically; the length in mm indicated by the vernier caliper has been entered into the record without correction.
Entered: 8.2 mm
